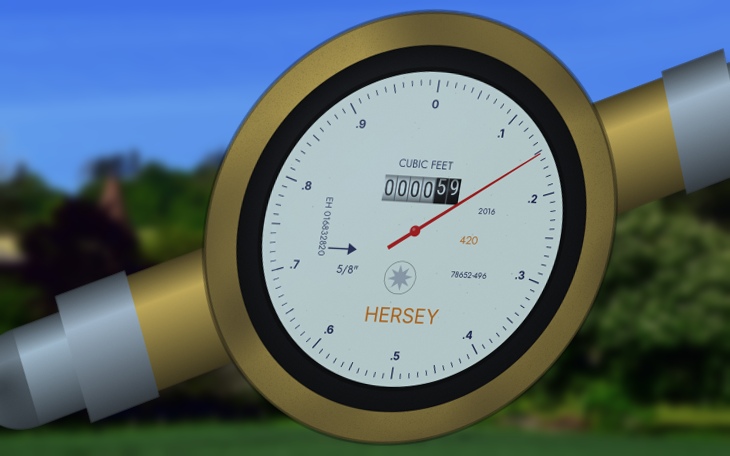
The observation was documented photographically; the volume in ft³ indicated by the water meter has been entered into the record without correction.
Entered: 59.15 ft³
